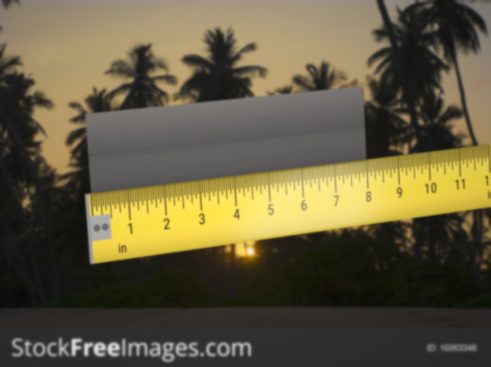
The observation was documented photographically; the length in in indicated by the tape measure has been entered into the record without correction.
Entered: 8 in
